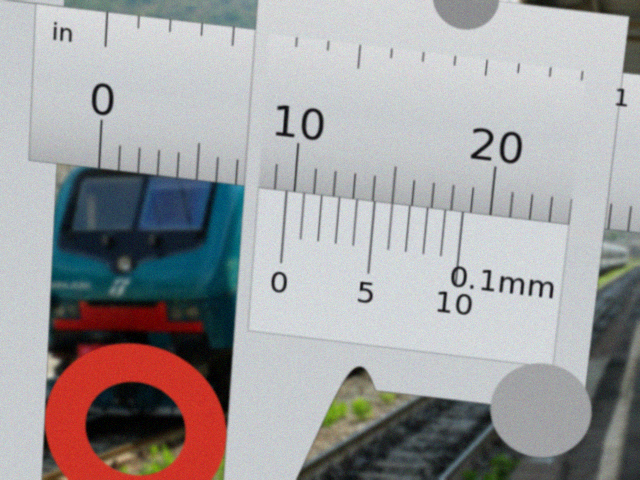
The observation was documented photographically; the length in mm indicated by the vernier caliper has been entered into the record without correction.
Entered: 9.6 mm
